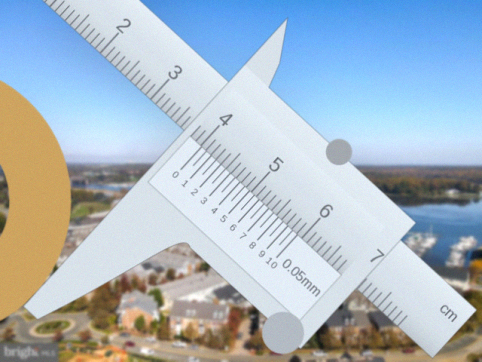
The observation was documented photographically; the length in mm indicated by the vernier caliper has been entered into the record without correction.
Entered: 40.2 mm
